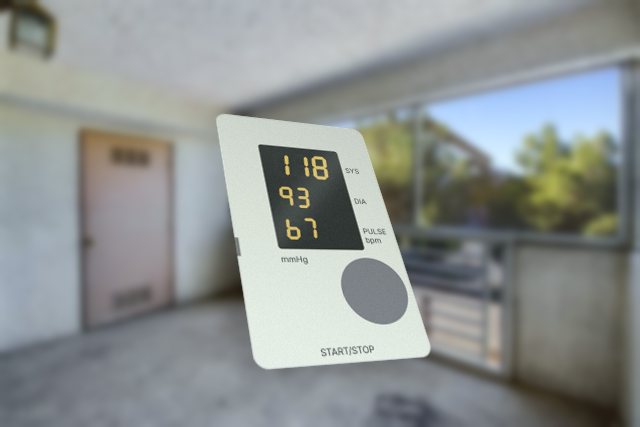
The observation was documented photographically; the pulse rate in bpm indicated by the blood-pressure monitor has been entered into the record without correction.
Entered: 67 bpm
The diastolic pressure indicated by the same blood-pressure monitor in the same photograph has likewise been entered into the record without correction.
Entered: 93 mmHg
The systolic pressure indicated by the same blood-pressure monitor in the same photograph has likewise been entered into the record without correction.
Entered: 118 mmHg
